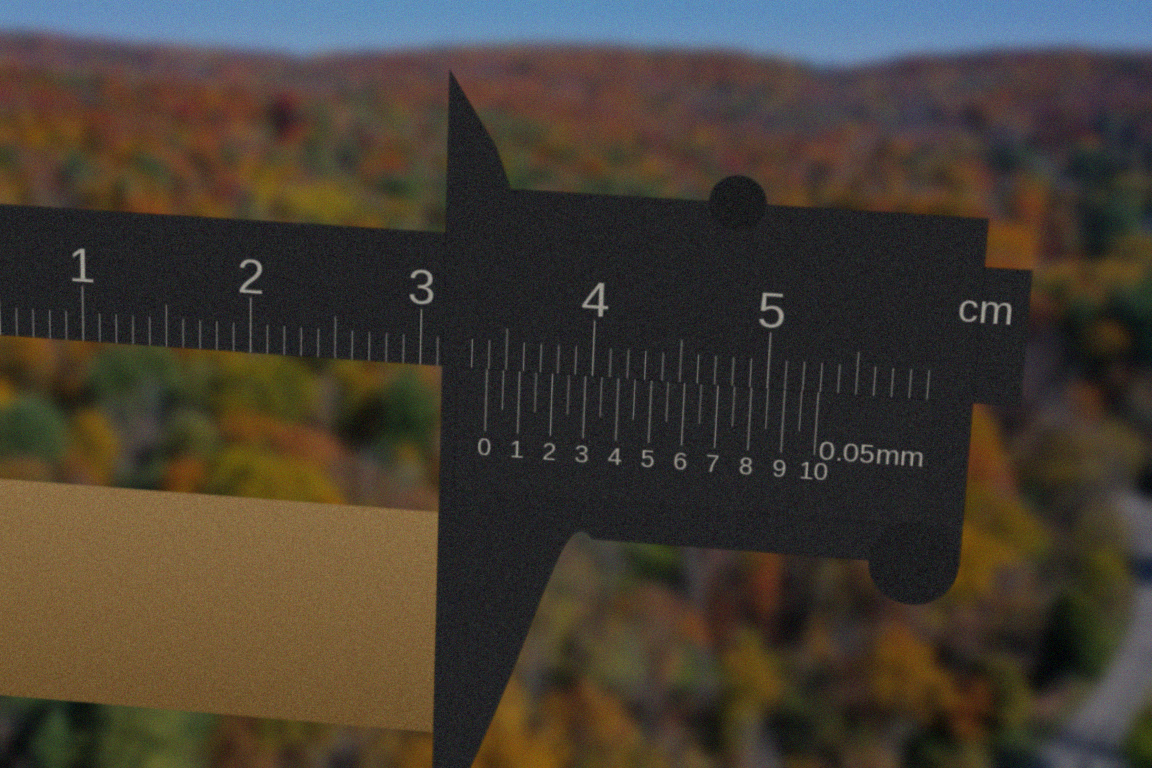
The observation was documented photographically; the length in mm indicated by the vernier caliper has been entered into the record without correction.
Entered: 33.9 mm
